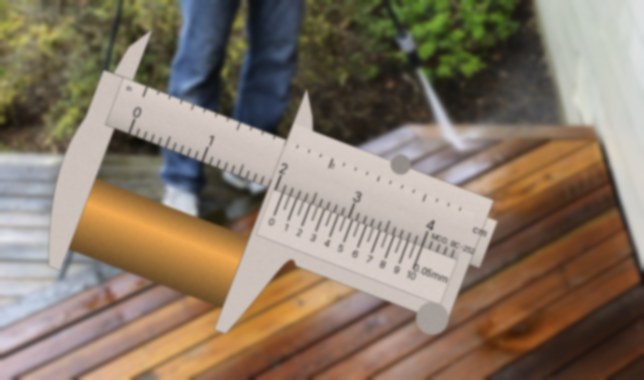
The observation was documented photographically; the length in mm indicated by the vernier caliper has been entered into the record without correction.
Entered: 21.0 mm
